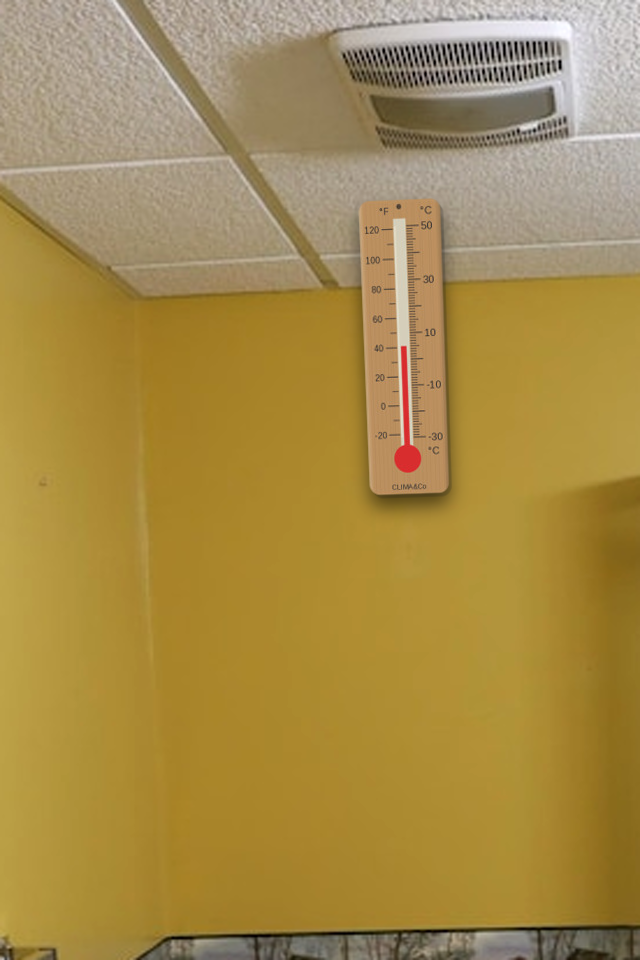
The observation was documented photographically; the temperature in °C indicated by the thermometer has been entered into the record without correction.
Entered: 5 °C
